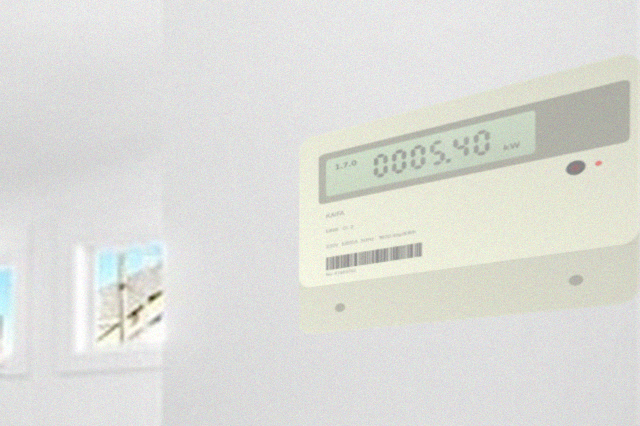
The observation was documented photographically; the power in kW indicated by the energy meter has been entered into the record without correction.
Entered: 5.40 kW
